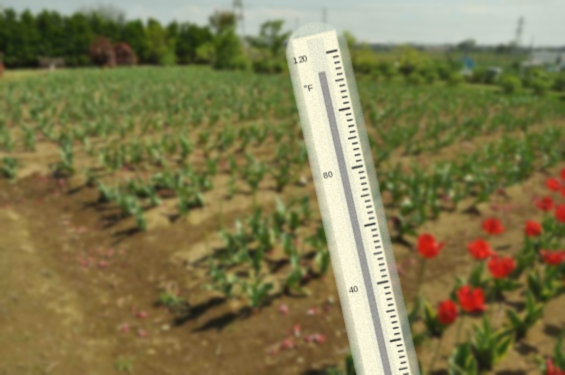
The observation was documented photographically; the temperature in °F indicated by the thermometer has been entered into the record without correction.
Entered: 114 °F
